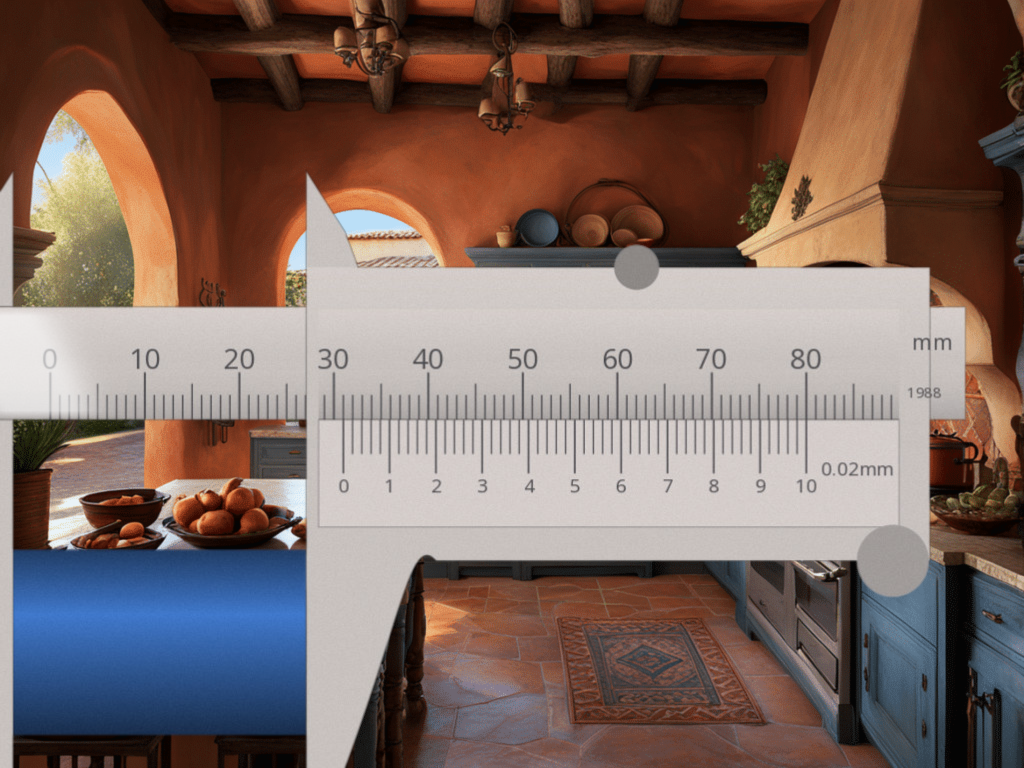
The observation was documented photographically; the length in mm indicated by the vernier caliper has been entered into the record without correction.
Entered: 31.0 mm
